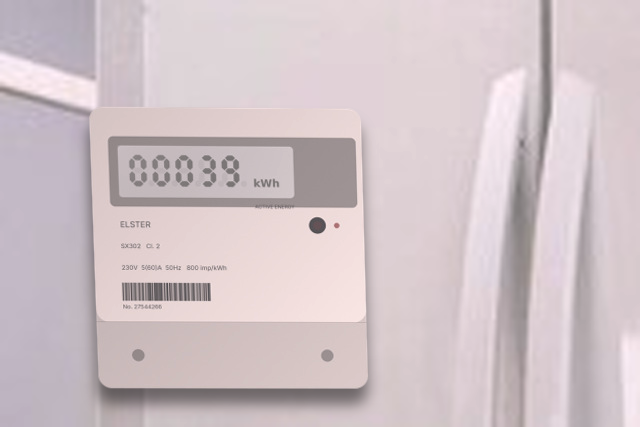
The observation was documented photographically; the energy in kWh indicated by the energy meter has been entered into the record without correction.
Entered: 39 kWh
